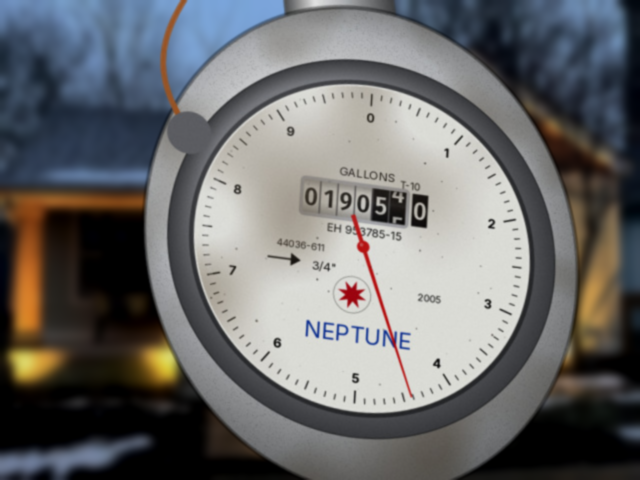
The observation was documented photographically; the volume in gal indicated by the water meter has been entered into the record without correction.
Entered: 190544.4 gal
